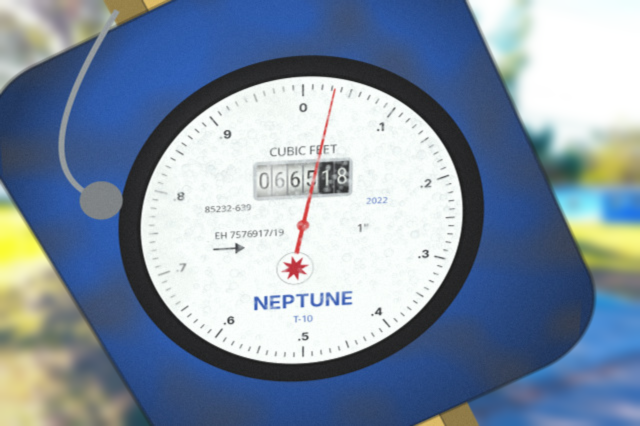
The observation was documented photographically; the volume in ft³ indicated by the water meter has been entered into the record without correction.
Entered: 66518.03 ft³
